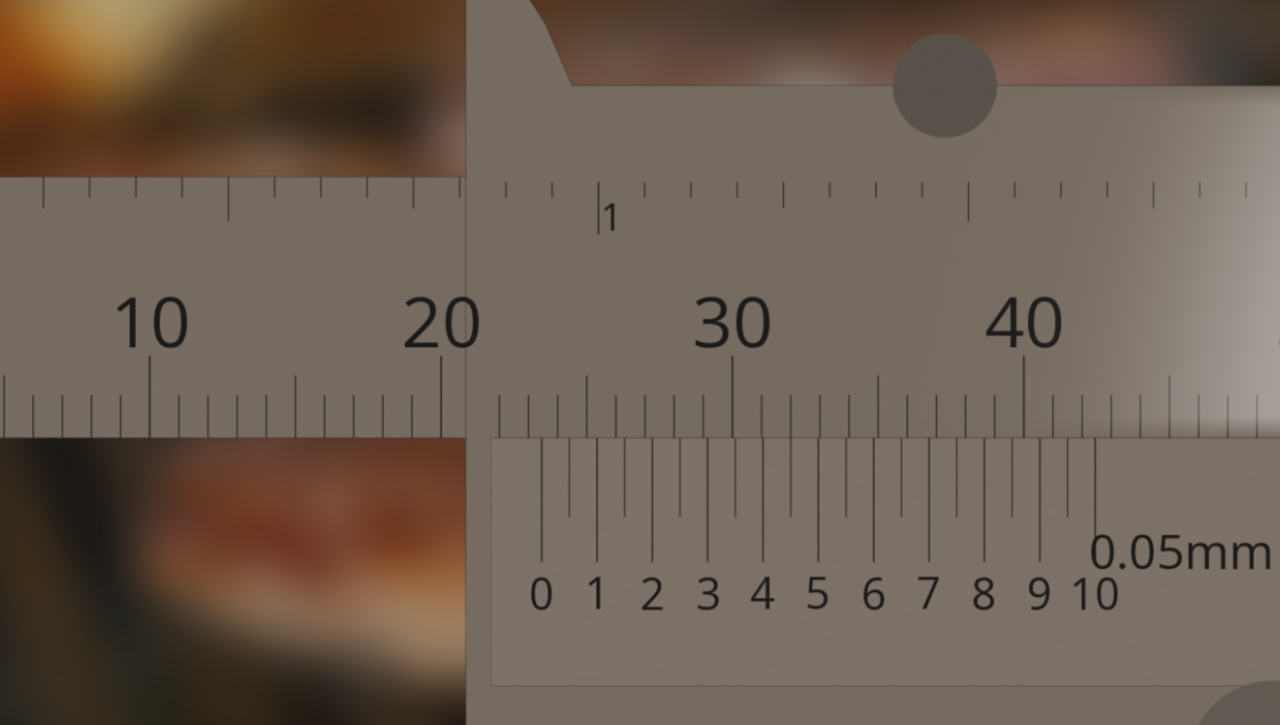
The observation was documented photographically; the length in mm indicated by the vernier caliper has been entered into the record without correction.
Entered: 23.45 mm
